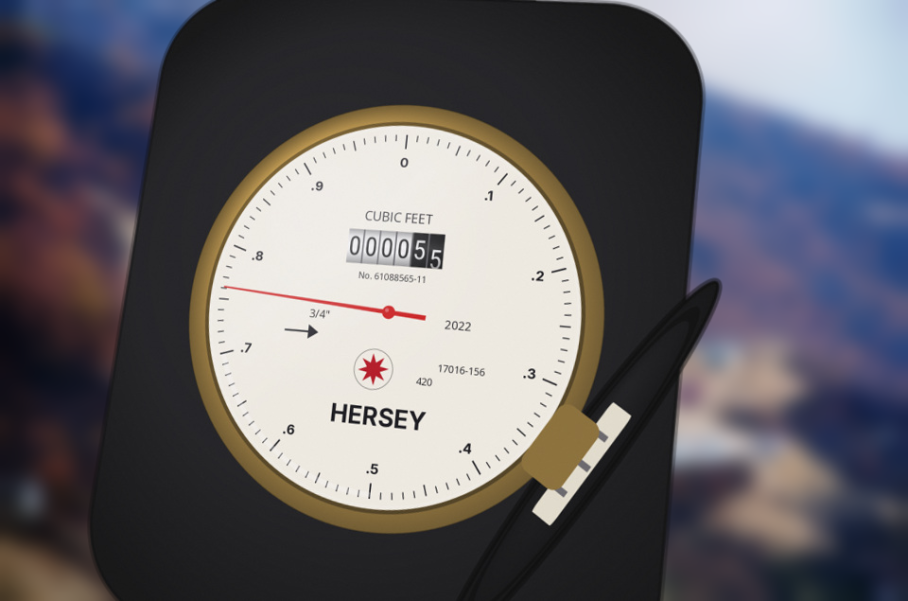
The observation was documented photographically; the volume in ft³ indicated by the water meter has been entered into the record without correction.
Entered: 54.76 ft³
